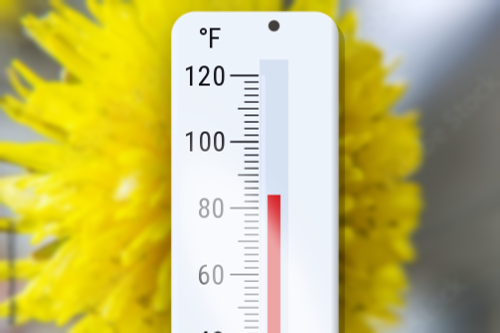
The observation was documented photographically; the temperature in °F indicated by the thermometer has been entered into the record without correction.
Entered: 84 °F
